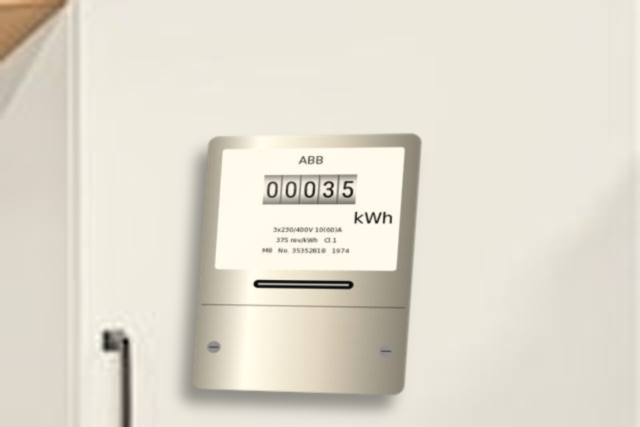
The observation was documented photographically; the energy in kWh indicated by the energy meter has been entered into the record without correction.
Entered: 35 kWh
